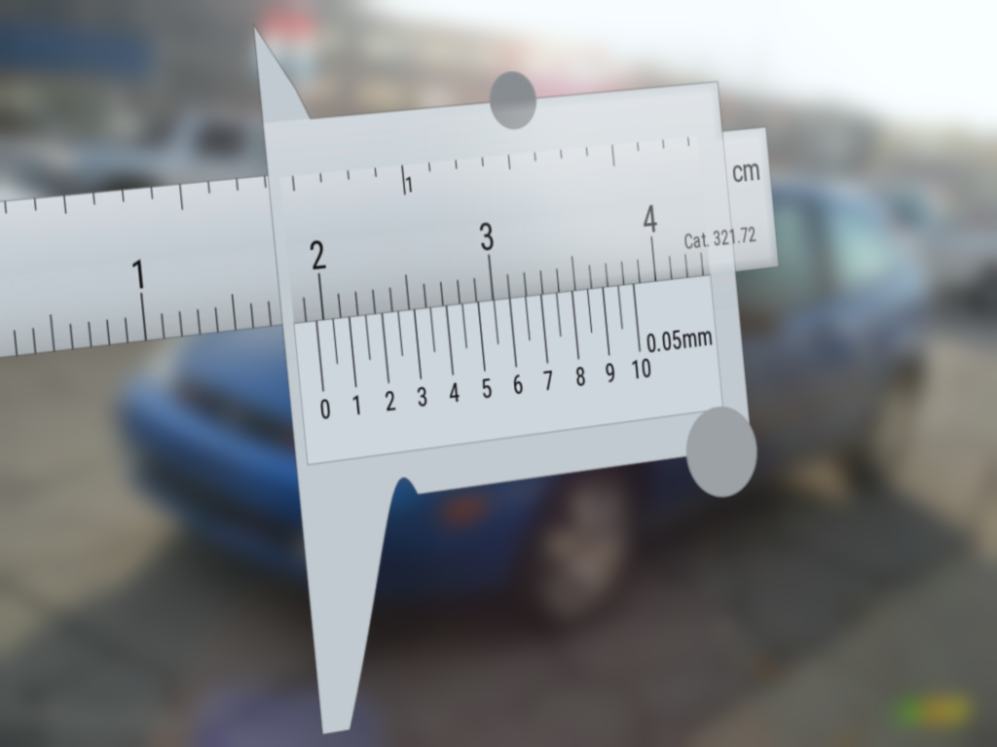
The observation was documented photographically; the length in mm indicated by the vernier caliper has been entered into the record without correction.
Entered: 19.6 mm
